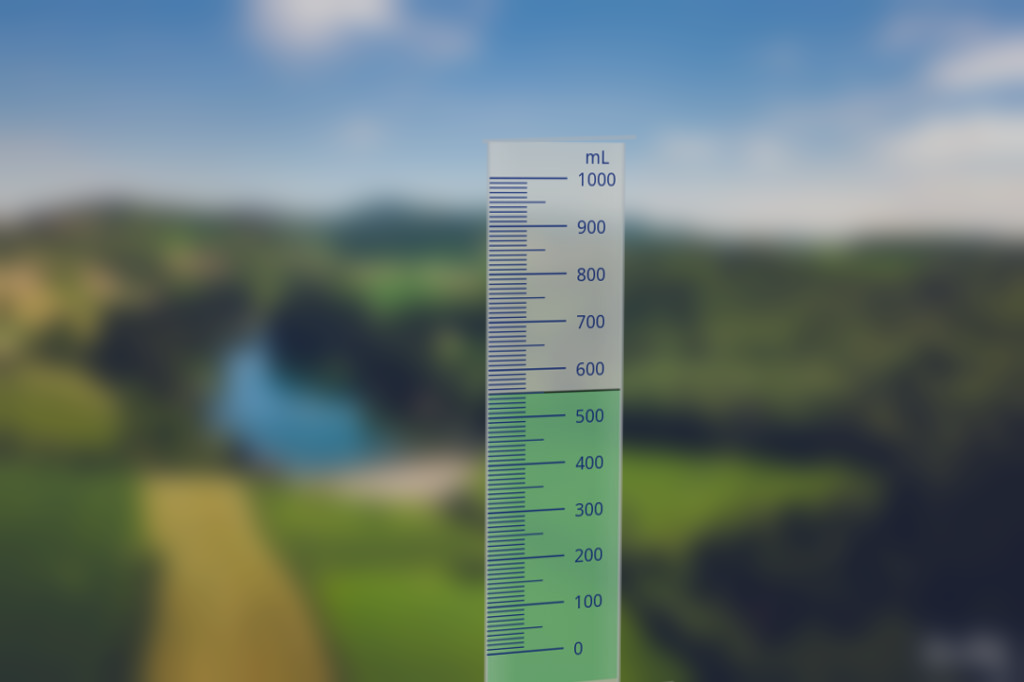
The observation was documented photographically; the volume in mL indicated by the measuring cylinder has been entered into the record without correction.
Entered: 550 mL
